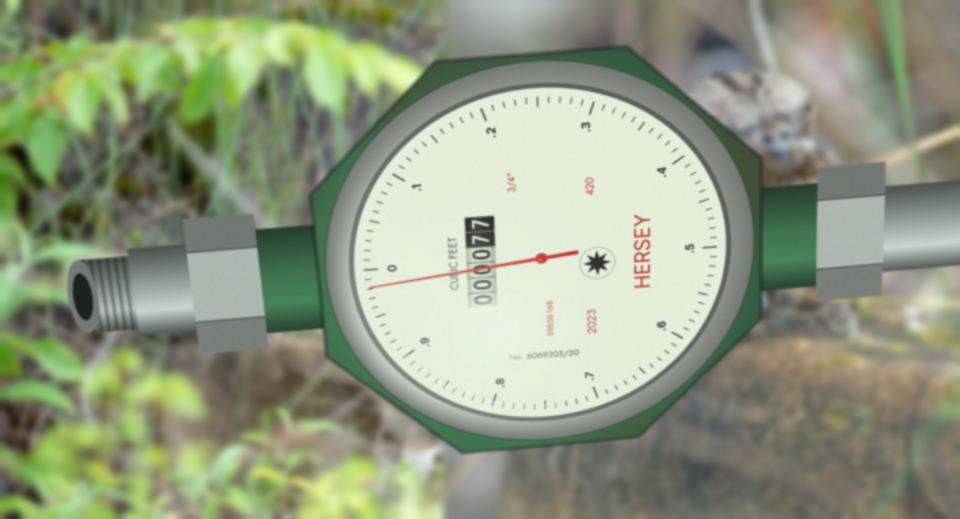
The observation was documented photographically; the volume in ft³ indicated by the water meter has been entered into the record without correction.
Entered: 76.98 ft³
